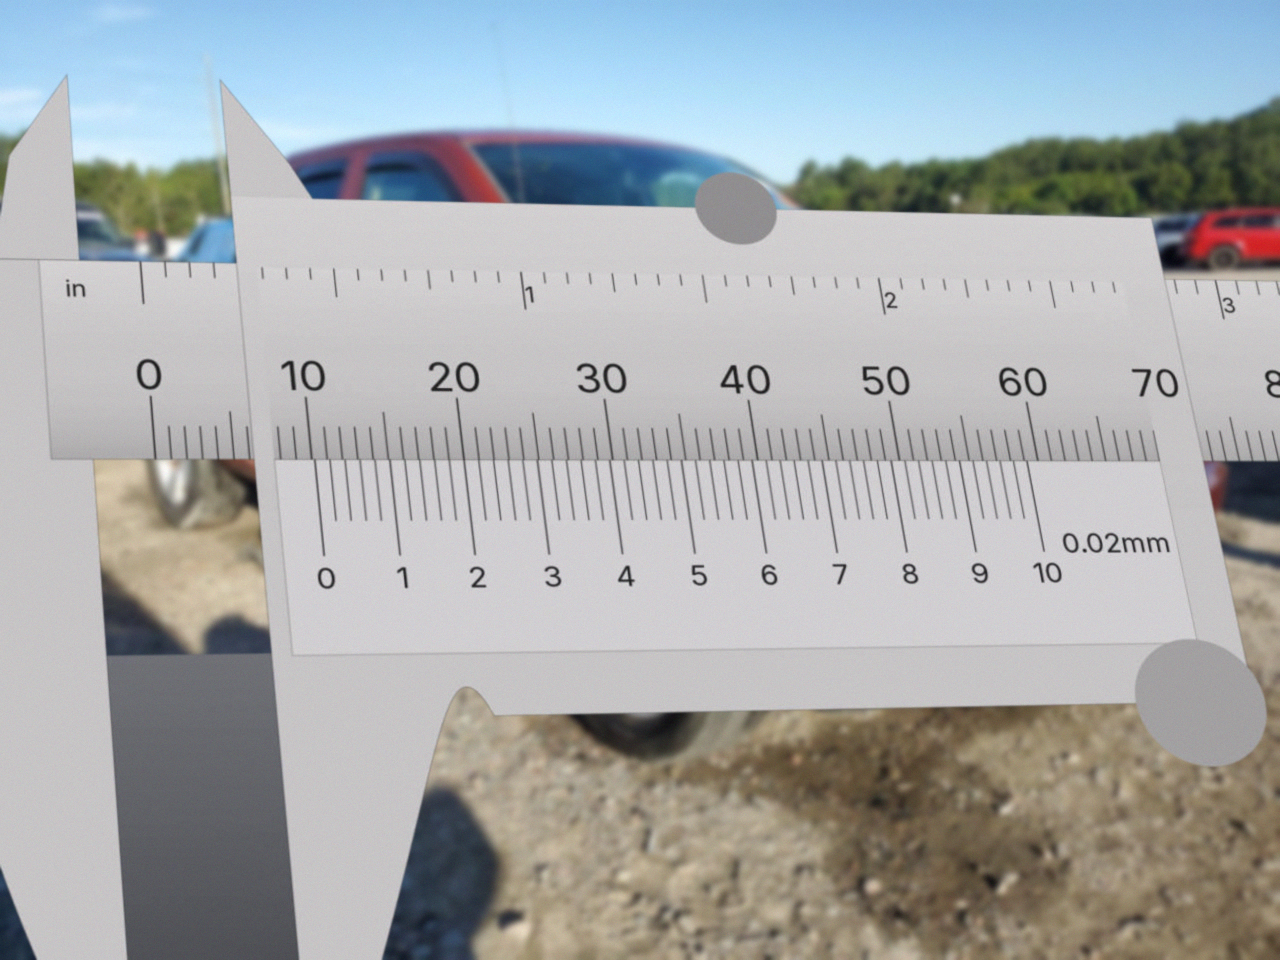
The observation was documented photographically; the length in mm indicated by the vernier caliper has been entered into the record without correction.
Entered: 10.2 mm
